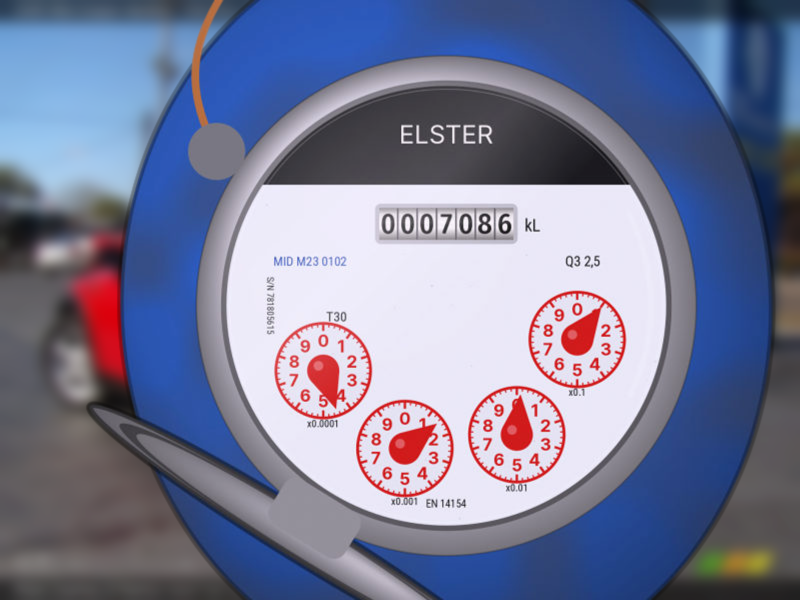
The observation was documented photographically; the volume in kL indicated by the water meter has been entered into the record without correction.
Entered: 7086.1014 kL
